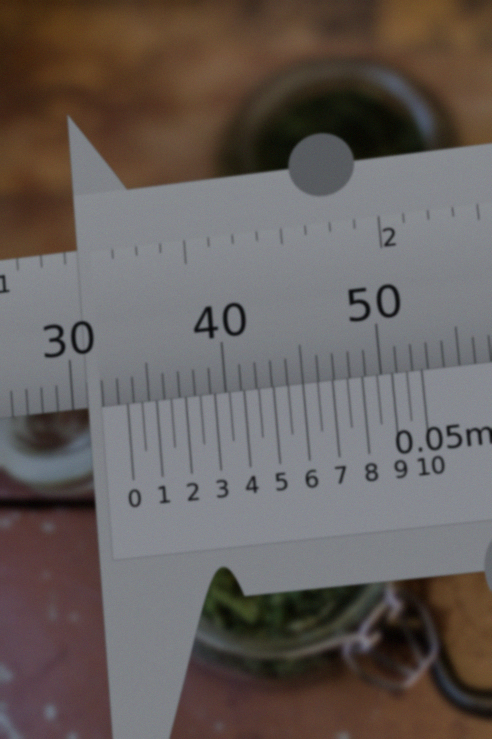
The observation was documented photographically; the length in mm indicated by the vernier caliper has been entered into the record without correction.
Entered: 33.6 mm
